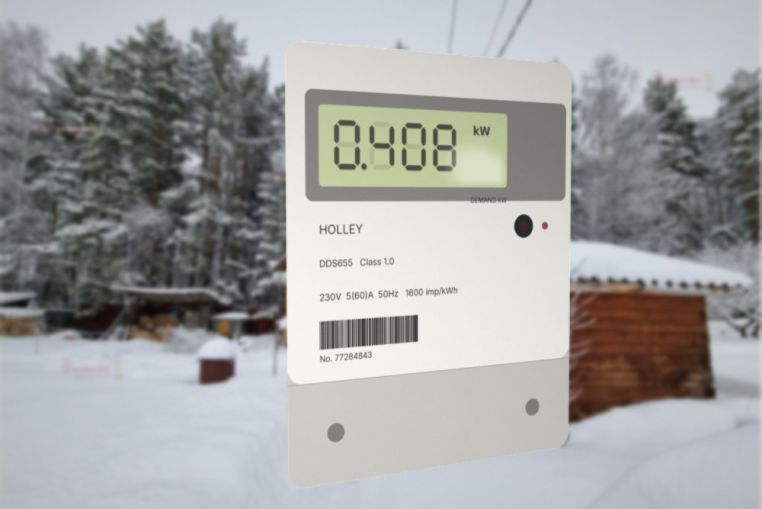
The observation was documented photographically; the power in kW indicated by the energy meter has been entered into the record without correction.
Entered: 0.408 kW
